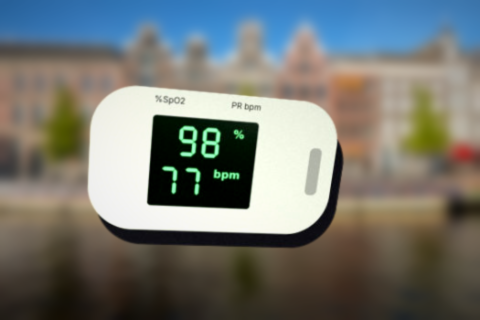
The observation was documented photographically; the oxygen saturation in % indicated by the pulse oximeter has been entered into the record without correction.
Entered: 98 %
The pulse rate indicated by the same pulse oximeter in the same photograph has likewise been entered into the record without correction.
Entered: 77 bpm
